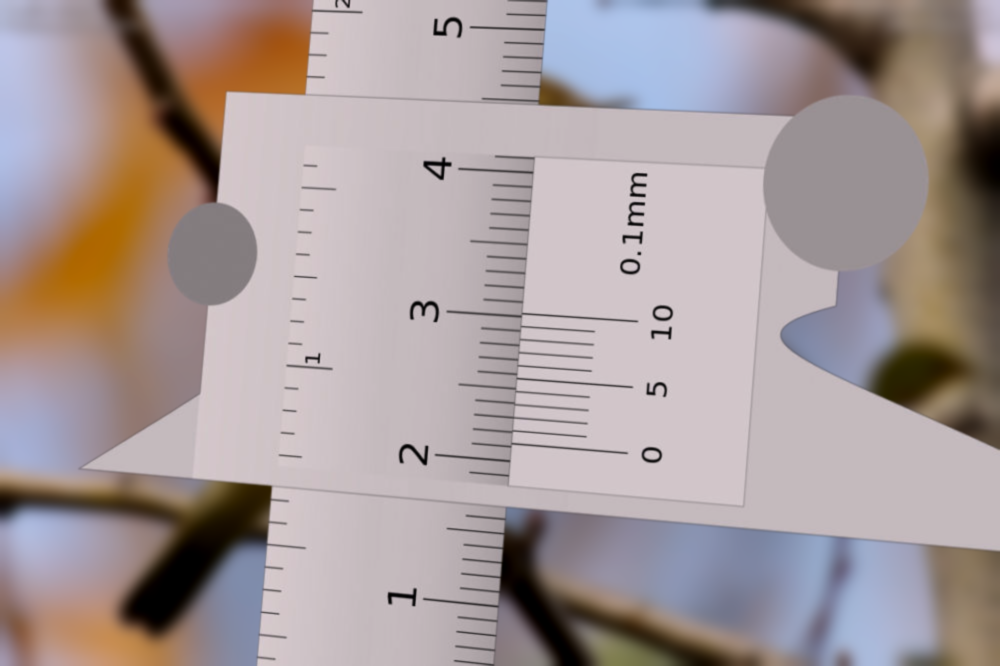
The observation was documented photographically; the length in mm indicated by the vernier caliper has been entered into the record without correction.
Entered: 21.2 mm
